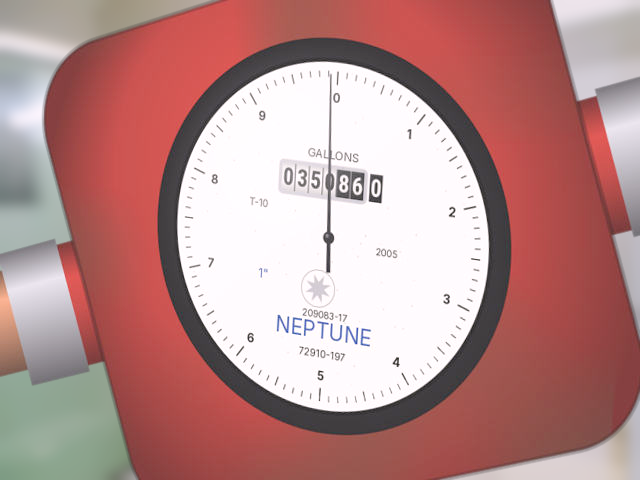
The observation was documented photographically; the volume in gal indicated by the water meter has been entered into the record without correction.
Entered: 350859.9 gal
